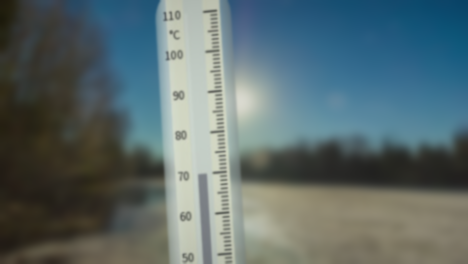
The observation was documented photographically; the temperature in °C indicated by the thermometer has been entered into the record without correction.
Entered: 70 °C
